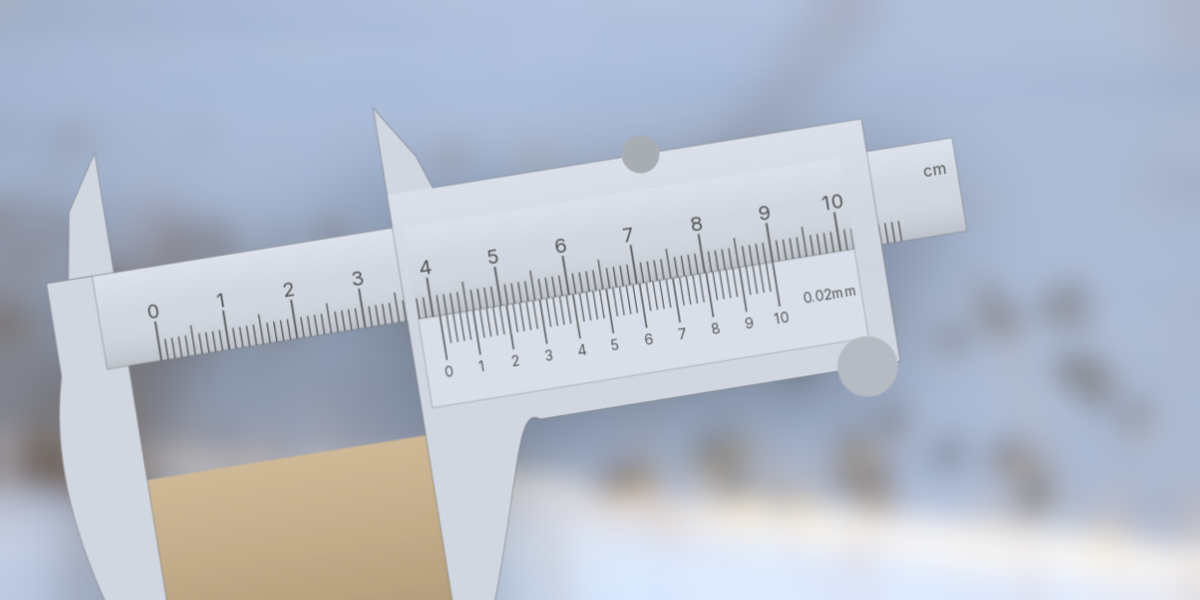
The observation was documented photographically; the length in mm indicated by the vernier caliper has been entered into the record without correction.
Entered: 41.0 mm
